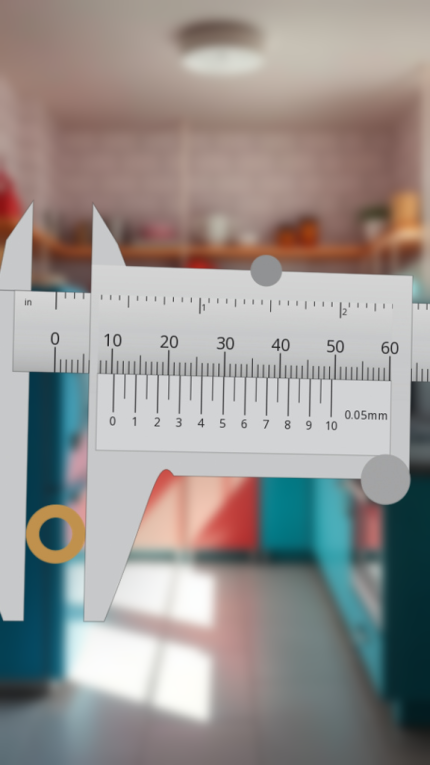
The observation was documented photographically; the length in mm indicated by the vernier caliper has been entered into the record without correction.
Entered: 10.4 mm
